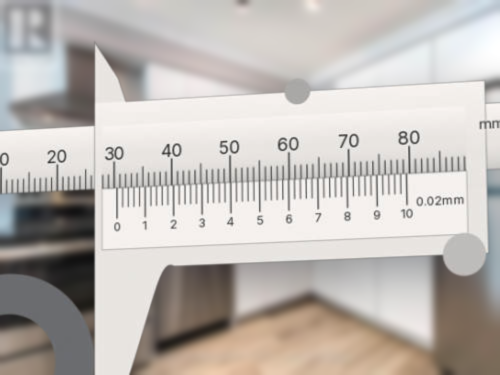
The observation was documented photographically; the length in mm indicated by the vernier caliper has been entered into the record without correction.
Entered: 30.5 mm
